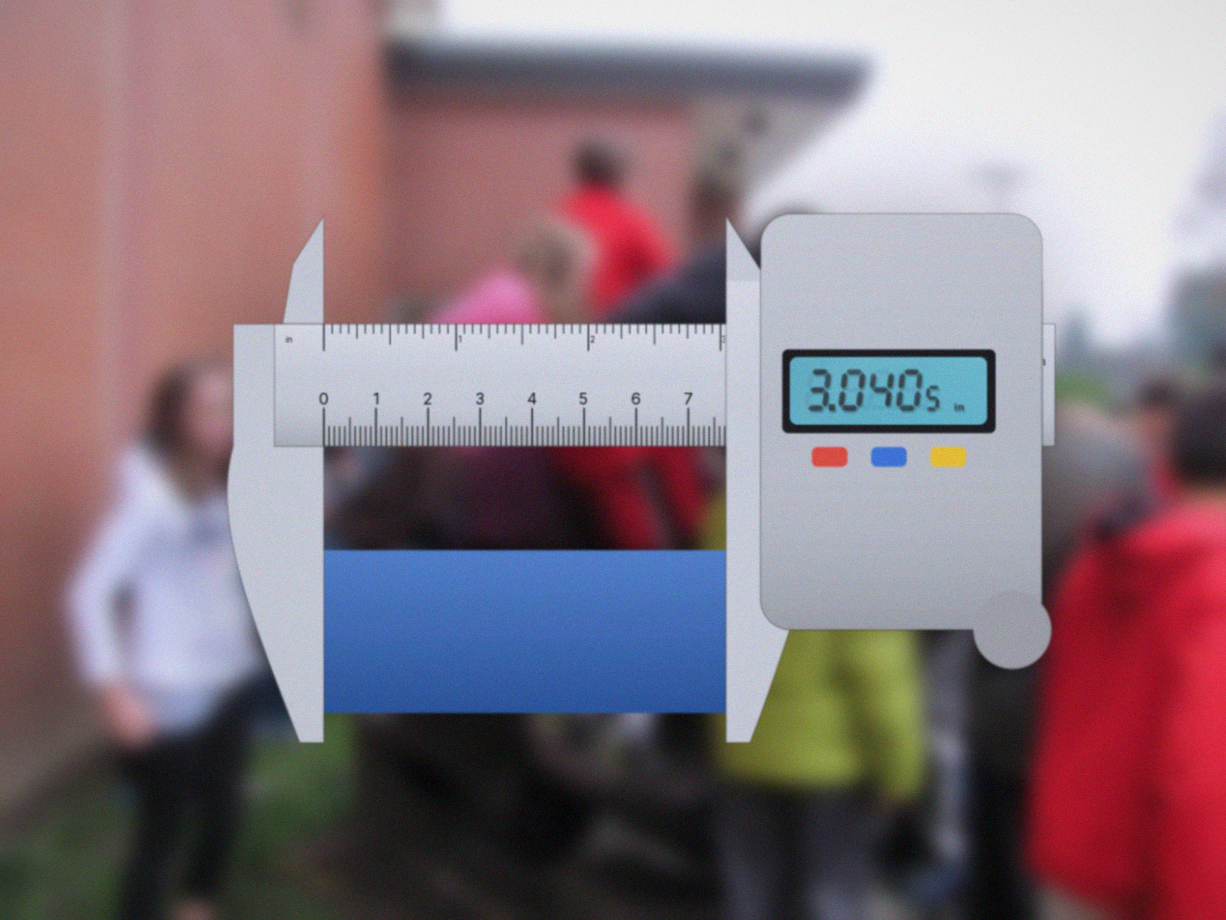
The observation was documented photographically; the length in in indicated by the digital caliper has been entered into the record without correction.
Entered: 3.0405 in
